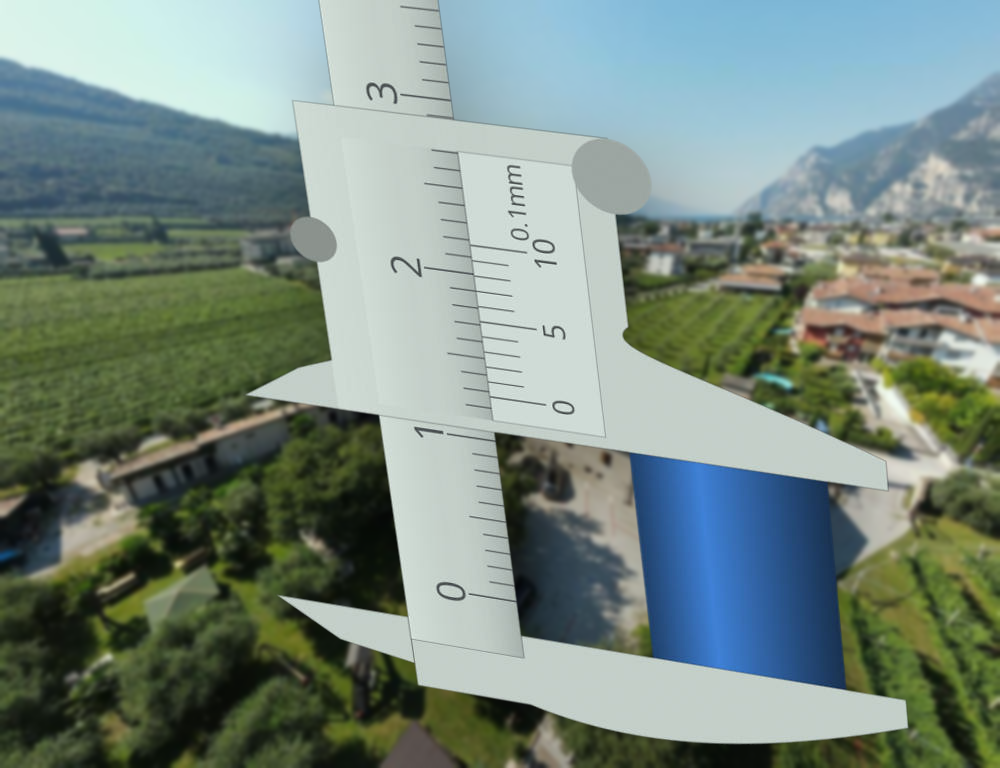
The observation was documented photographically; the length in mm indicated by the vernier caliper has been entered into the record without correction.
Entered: 12.7 mm
